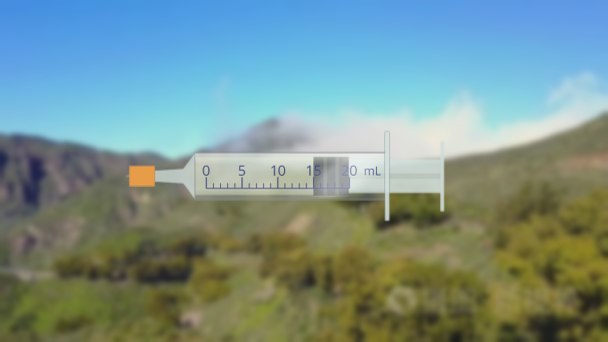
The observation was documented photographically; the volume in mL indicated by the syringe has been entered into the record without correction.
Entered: 15 mL
